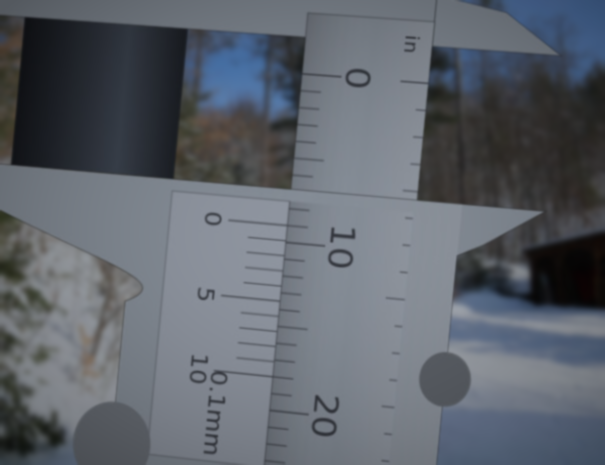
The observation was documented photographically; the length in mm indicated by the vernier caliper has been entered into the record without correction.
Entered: 9.0 mm
